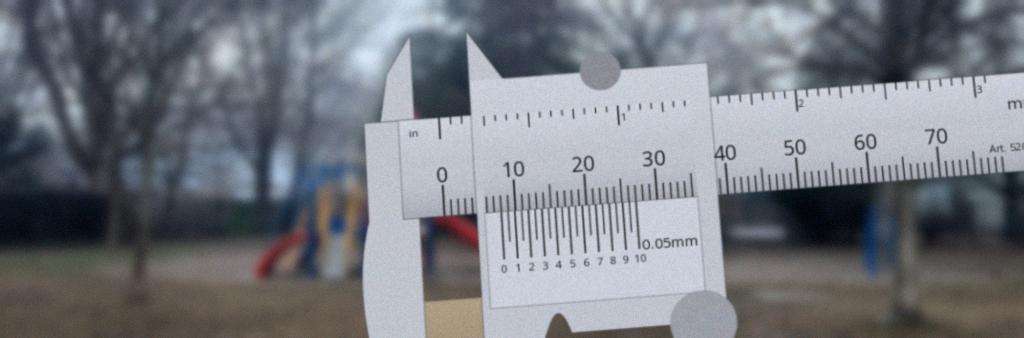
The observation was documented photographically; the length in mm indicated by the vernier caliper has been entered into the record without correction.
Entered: 8.0 mm
